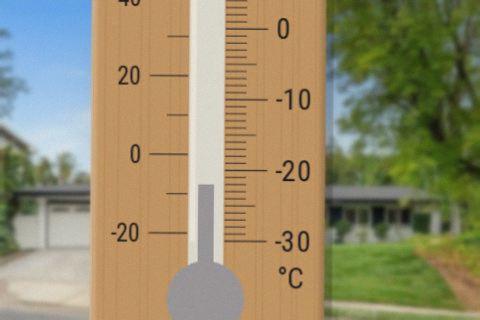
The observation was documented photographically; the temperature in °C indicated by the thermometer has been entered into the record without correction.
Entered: -22 °C
